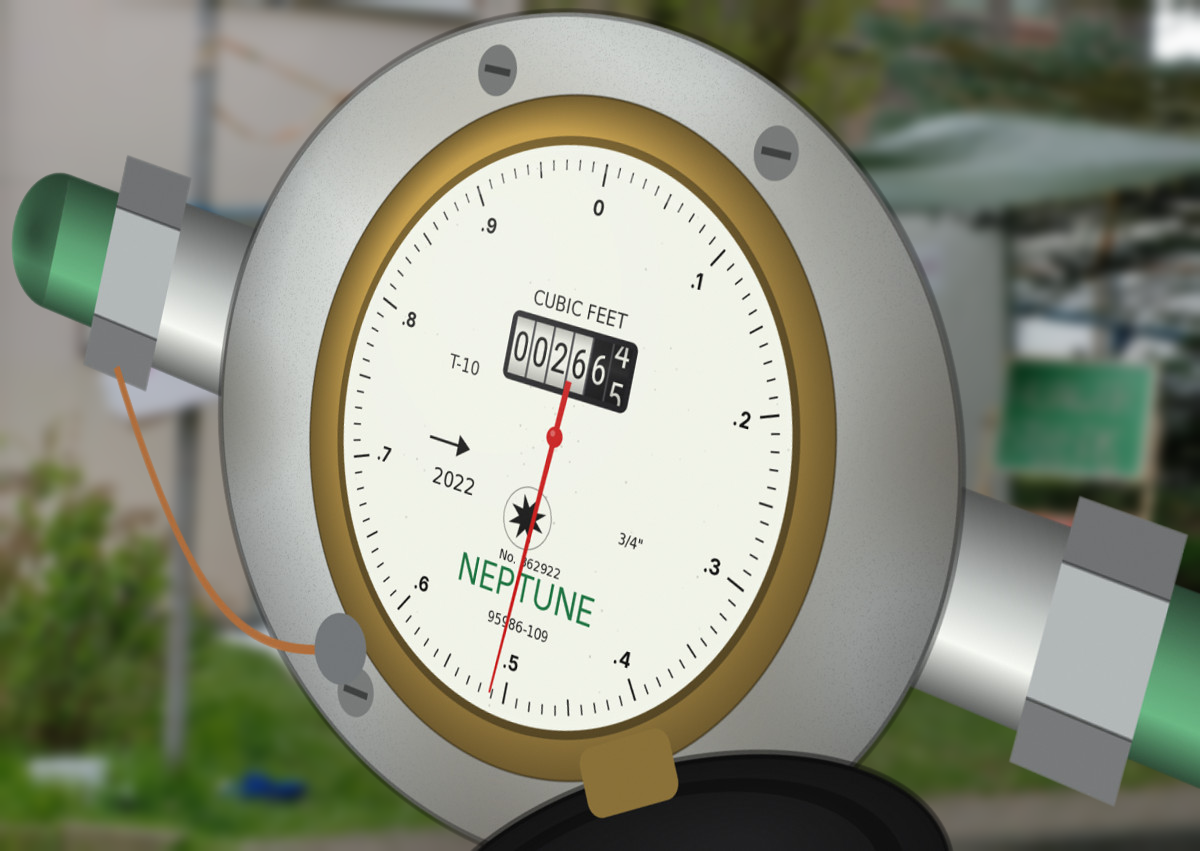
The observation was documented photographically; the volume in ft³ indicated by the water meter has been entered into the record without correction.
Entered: 2664.51 ft³
